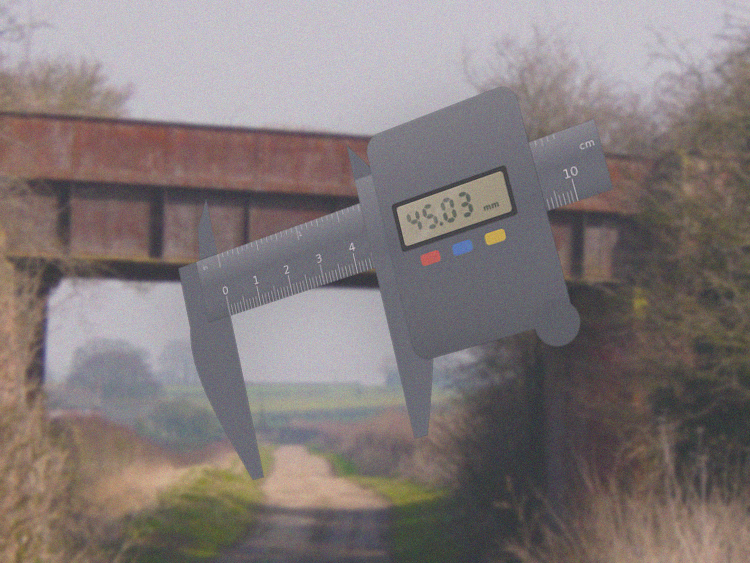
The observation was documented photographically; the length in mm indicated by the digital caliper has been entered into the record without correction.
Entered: 45.03 mm
